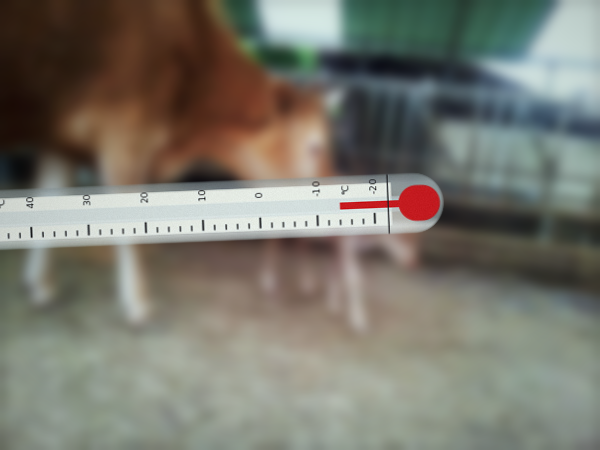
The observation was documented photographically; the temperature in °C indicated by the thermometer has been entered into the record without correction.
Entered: -14 °C
